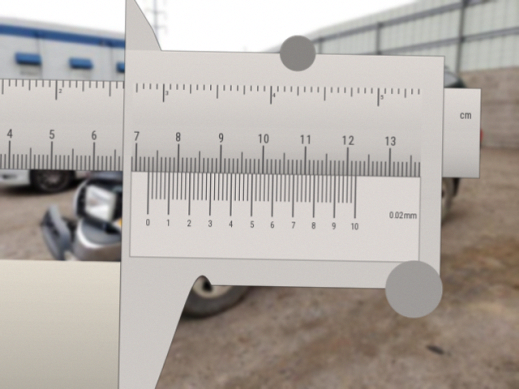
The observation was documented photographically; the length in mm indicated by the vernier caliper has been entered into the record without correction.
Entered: 73.0 mm
